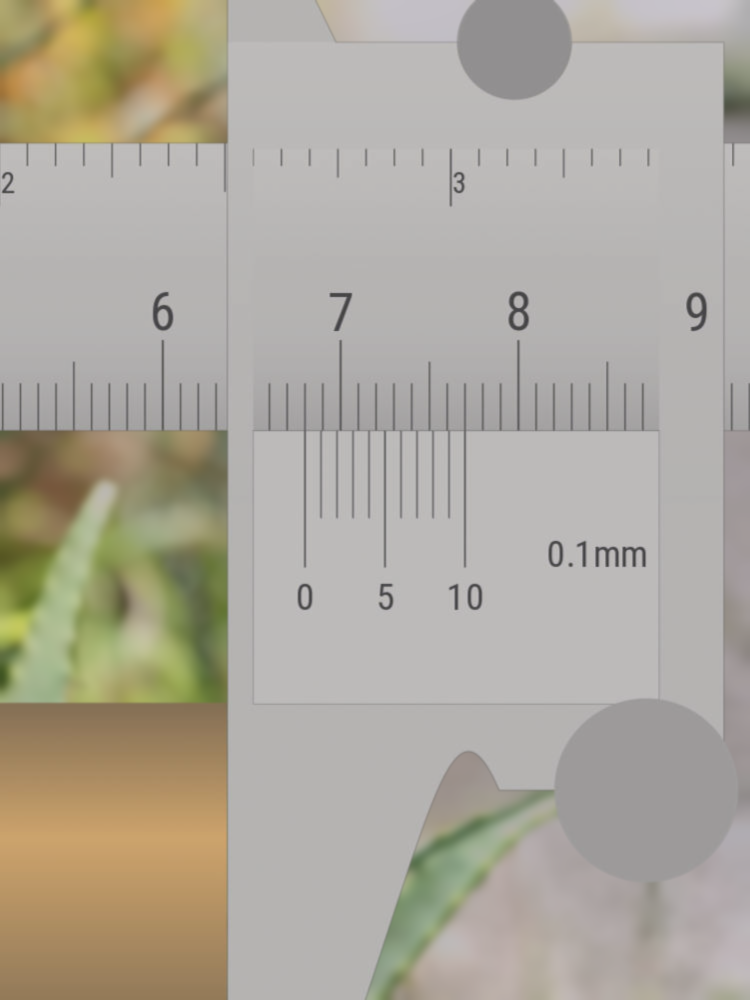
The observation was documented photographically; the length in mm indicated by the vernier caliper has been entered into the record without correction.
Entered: 68.0 mm
